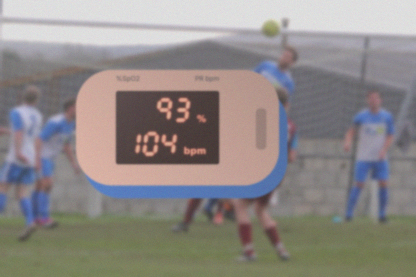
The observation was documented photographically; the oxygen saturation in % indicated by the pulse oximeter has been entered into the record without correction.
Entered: 93 %
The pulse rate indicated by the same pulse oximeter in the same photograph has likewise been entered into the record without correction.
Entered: 104 bpm
